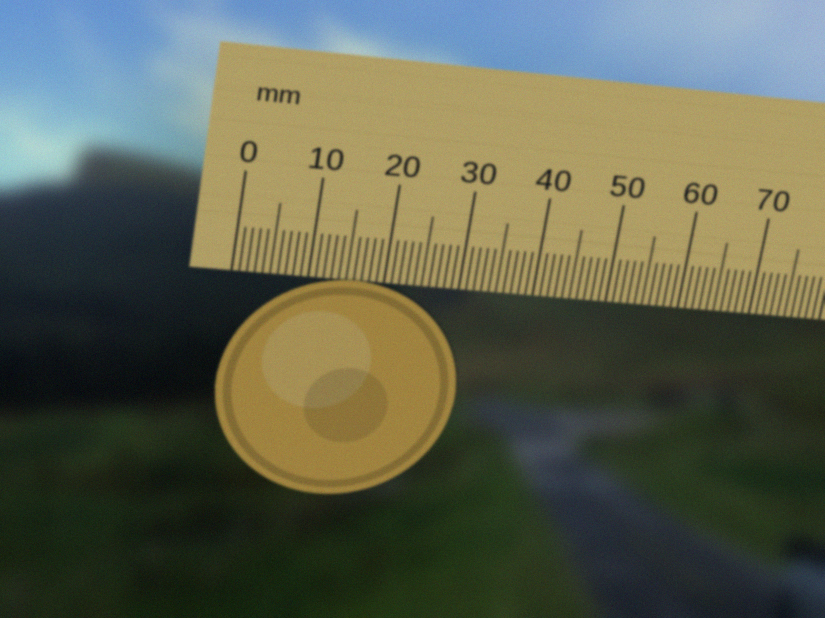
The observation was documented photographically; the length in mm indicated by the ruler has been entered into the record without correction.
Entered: 32 mm
